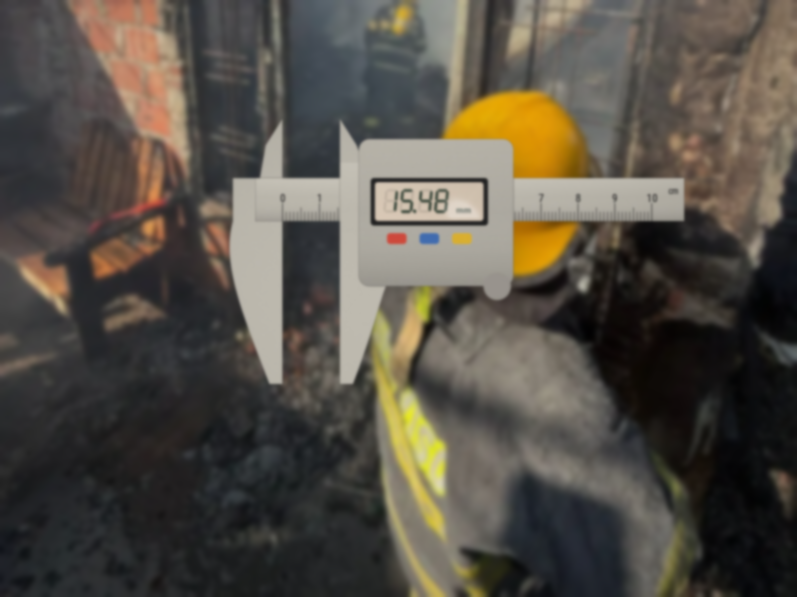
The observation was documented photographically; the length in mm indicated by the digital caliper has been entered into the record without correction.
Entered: 15.48 mm
